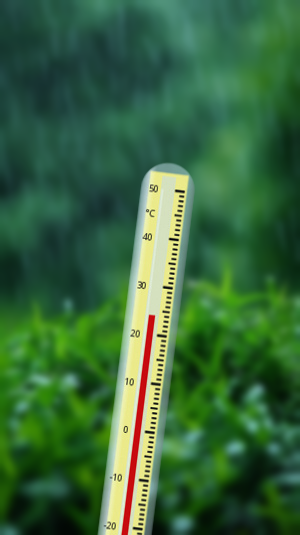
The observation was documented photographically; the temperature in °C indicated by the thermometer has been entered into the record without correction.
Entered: 24 °C
